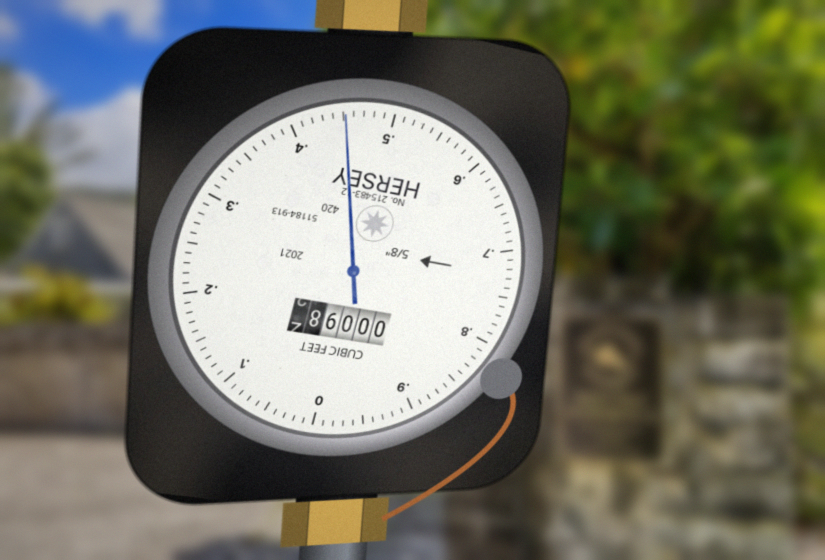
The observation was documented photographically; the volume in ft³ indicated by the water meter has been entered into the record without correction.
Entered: 982.45 ft³
